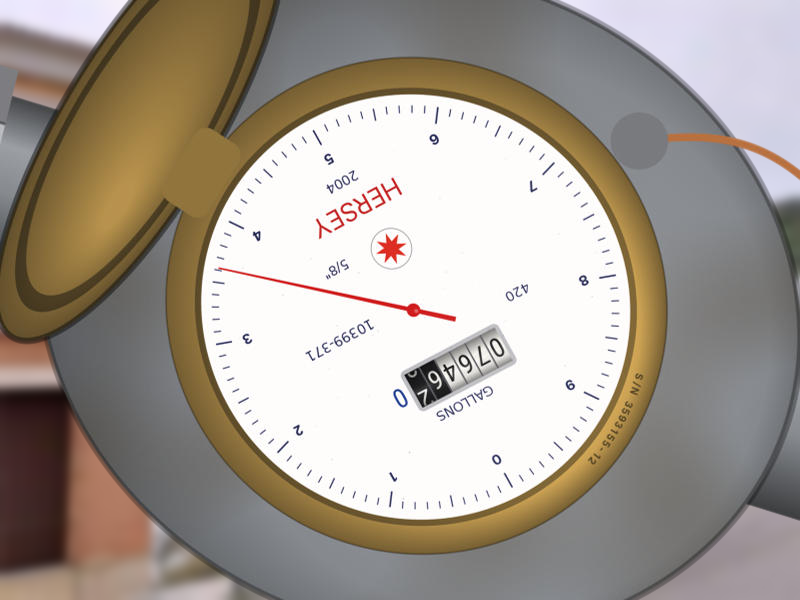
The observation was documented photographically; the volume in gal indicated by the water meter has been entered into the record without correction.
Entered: 764623.6 gal
